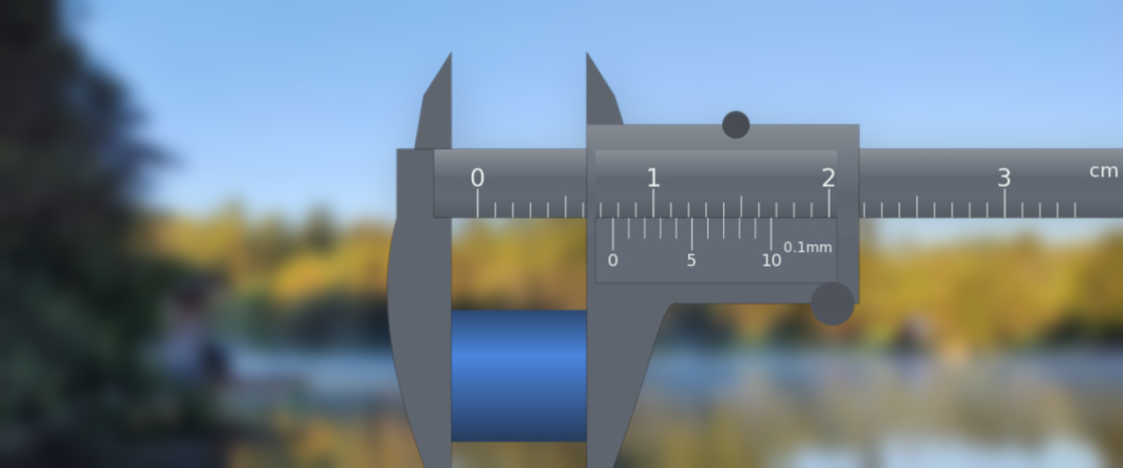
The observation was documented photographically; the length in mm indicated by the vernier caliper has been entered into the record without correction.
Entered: 7.7 mm
